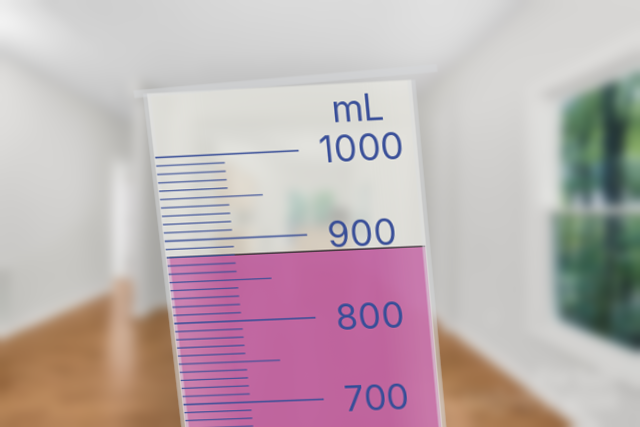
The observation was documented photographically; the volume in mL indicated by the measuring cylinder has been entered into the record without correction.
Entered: 880 mL
